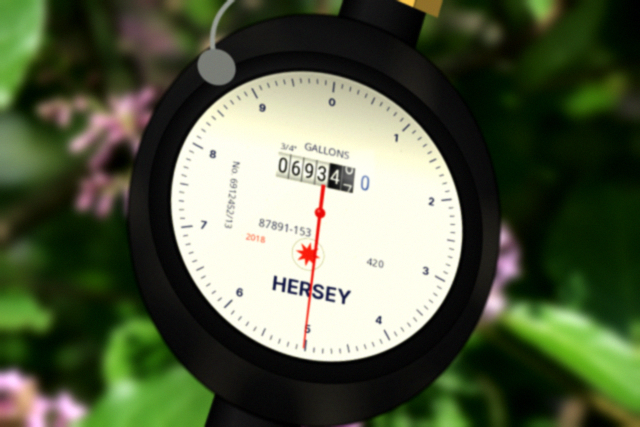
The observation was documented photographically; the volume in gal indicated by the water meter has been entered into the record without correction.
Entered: 693465.0 gal
